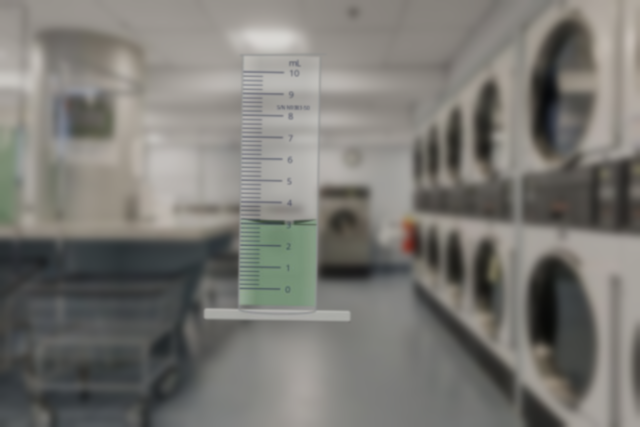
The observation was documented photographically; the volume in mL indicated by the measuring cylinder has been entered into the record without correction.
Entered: 3 mL
